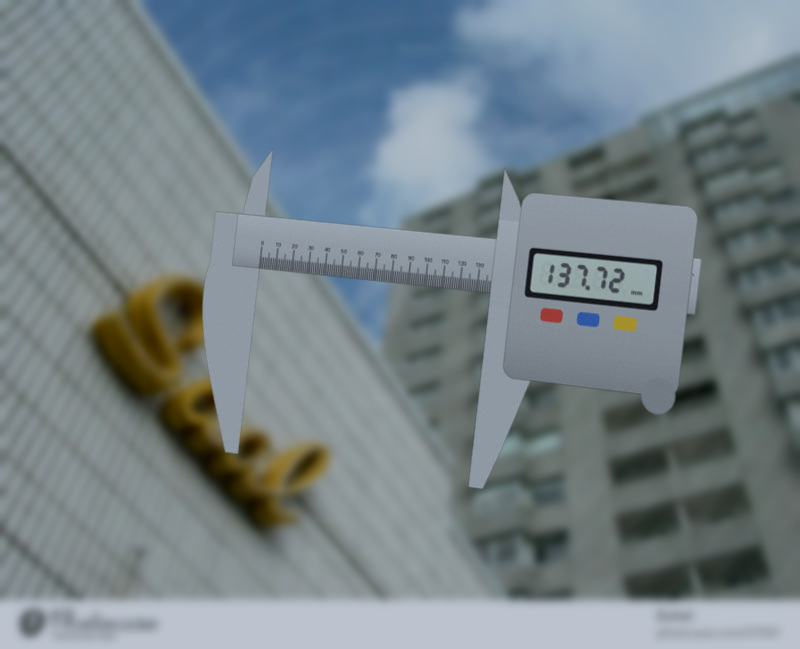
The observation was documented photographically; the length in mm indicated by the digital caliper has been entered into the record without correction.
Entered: 137.72 mm
